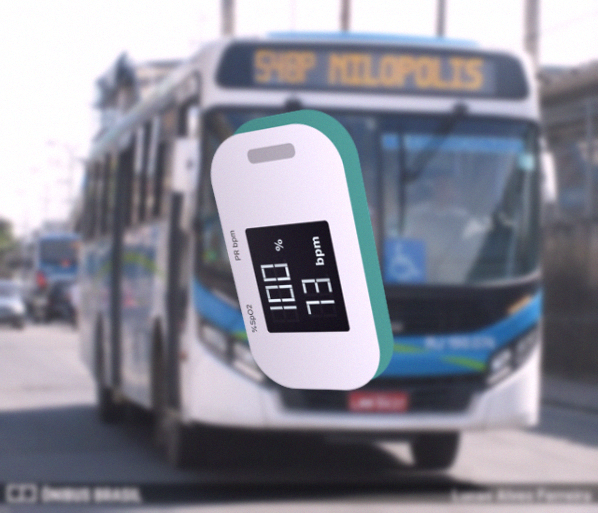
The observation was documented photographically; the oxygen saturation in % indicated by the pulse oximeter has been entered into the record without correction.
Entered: 100 %
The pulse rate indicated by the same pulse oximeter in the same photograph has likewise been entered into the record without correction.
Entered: 73 bpm
